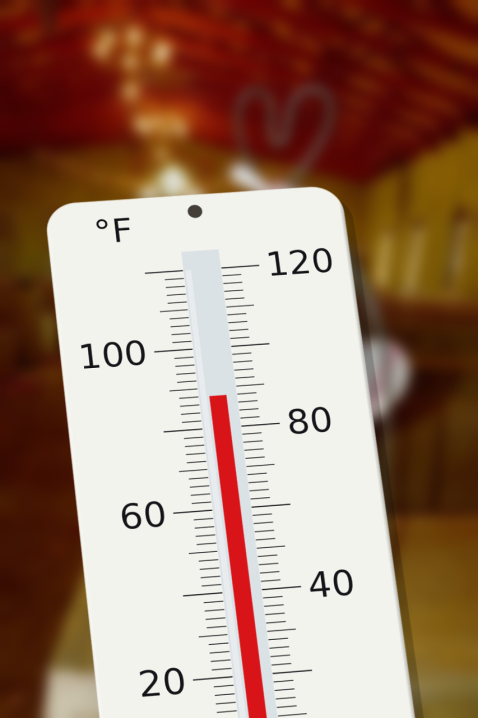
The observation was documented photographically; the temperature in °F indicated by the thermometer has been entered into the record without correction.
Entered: 88 °F
